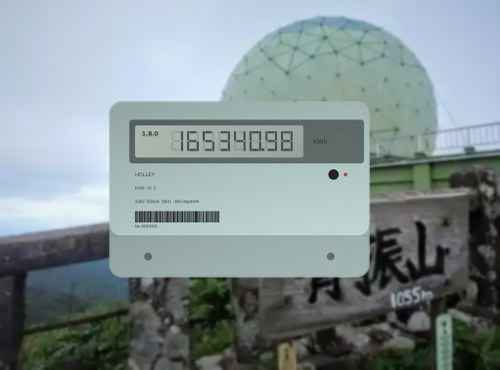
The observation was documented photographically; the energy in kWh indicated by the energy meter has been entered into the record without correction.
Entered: 165340.98 kWh
